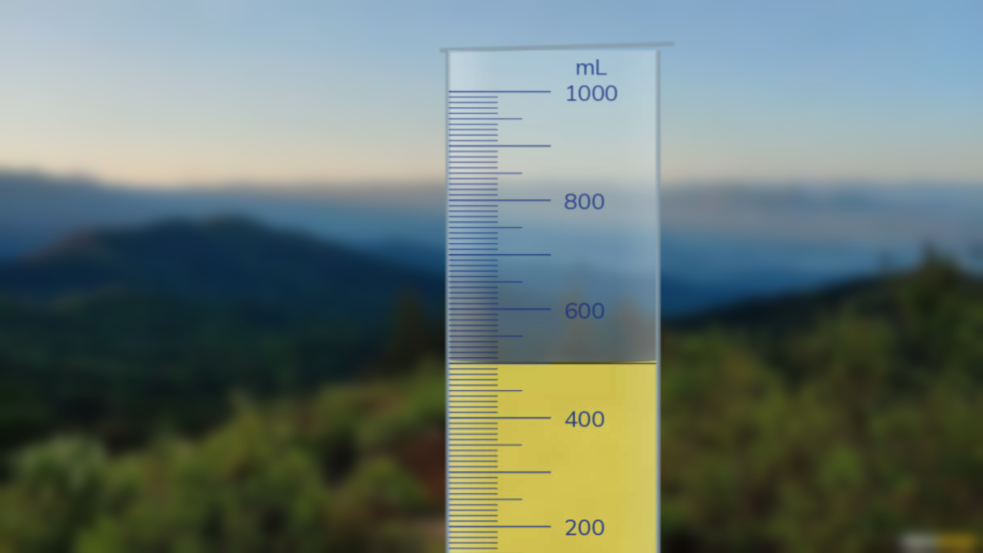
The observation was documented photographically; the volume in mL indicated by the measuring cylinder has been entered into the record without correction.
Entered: 500 mL
